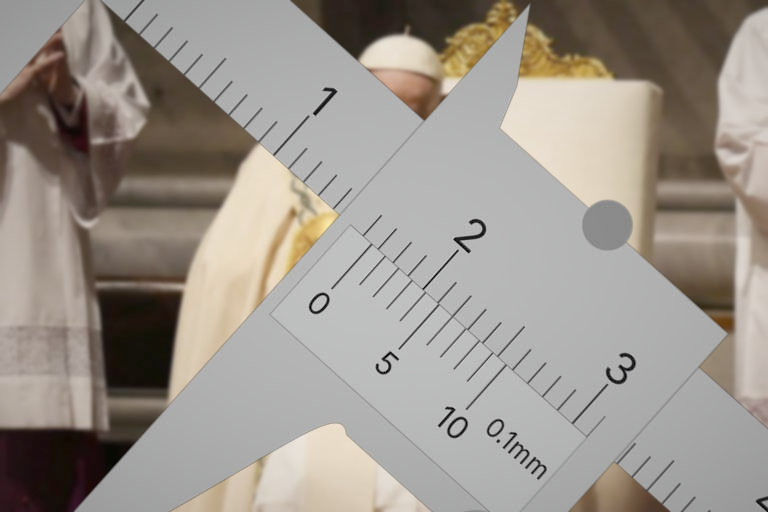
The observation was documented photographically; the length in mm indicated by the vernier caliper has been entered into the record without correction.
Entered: 16.6 mm
